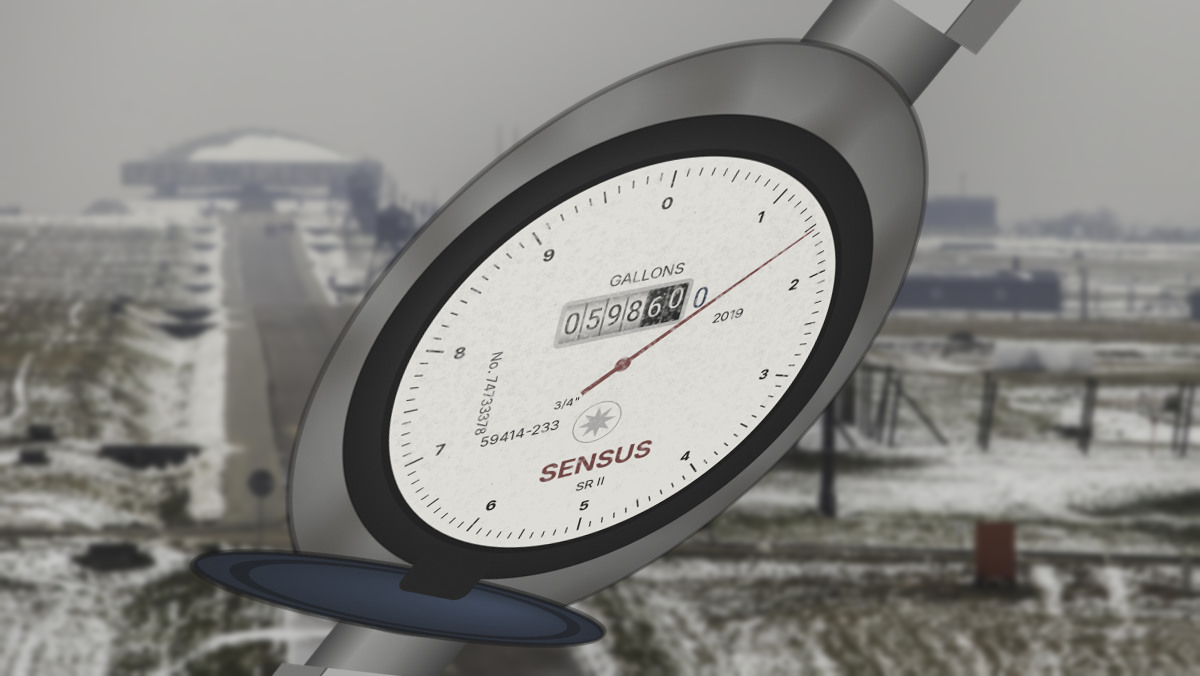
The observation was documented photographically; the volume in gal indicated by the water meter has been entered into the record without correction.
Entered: 598601.5 gal
